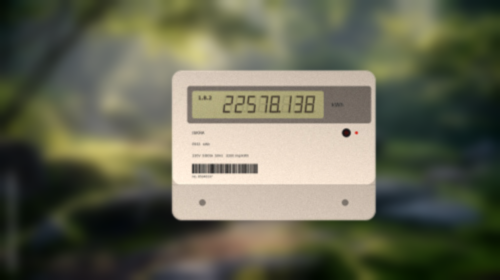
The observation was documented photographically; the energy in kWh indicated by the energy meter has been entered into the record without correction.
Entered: 22578.138 kWh
